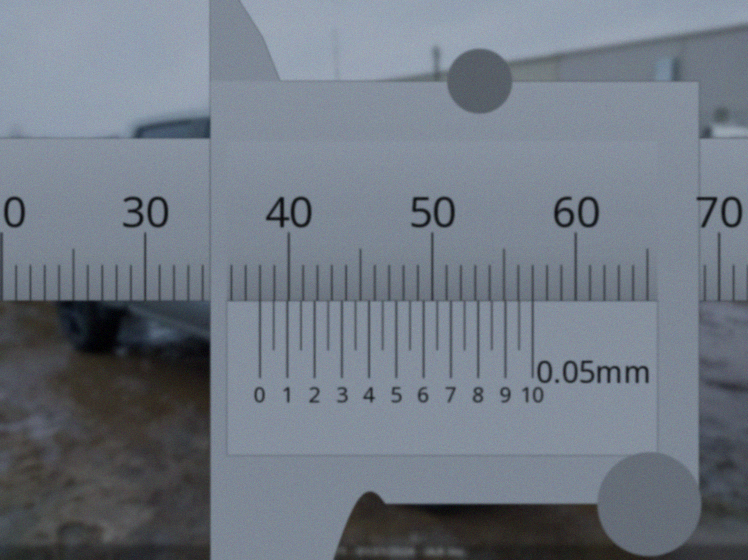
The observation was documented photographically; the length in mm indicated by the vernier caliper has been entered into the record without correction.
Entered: 38.0 mm
